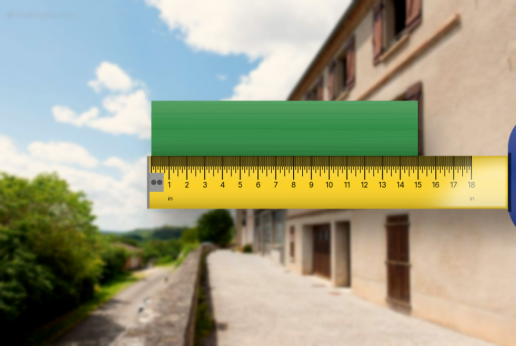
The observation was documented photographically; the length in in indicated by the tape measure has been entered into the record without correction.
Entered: 15 in
